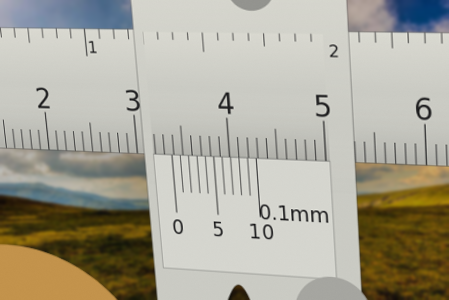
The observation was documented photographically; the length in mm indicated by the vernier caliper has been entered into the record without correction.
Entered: 33.8 mm
